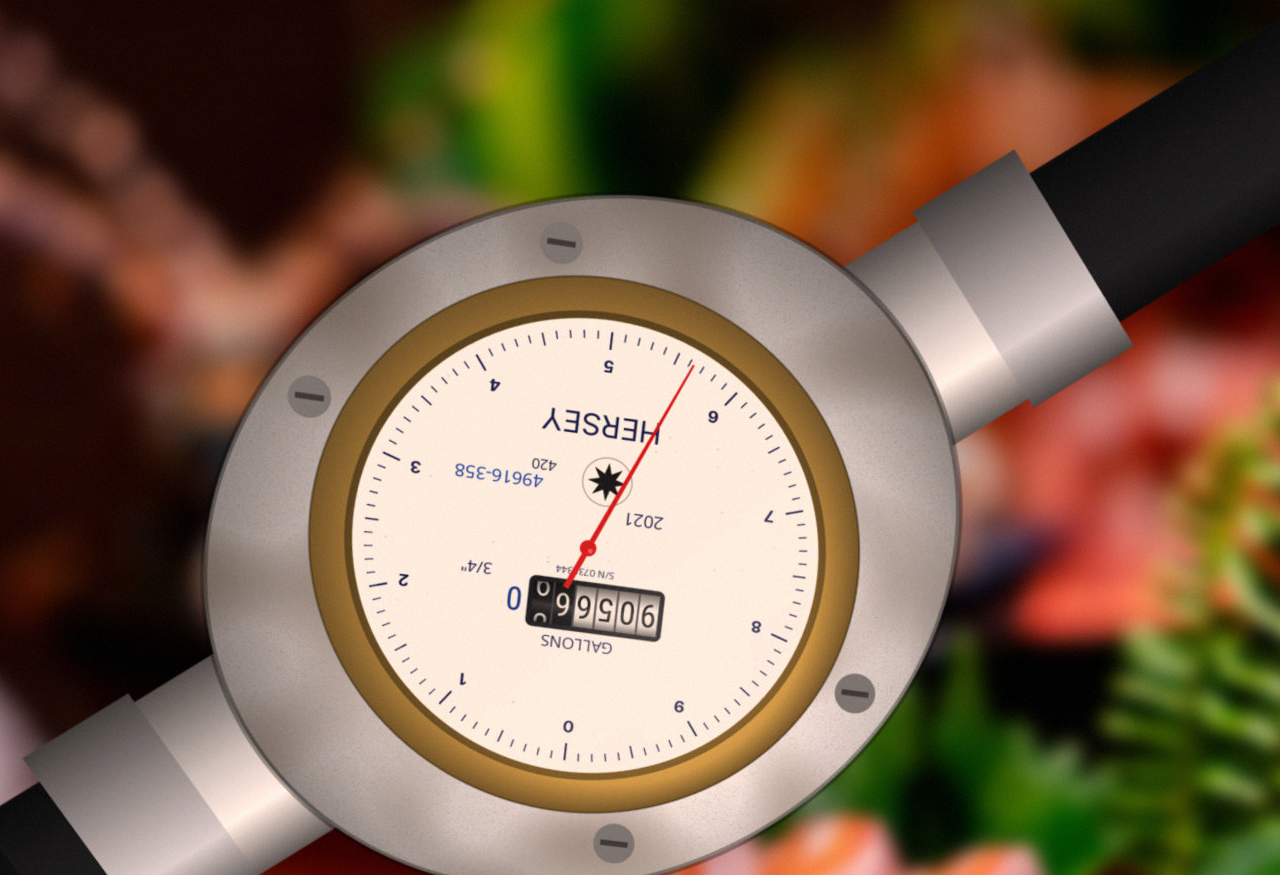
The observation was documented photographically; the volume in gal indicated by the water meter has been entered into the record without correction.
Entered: 9056685.6 gal
